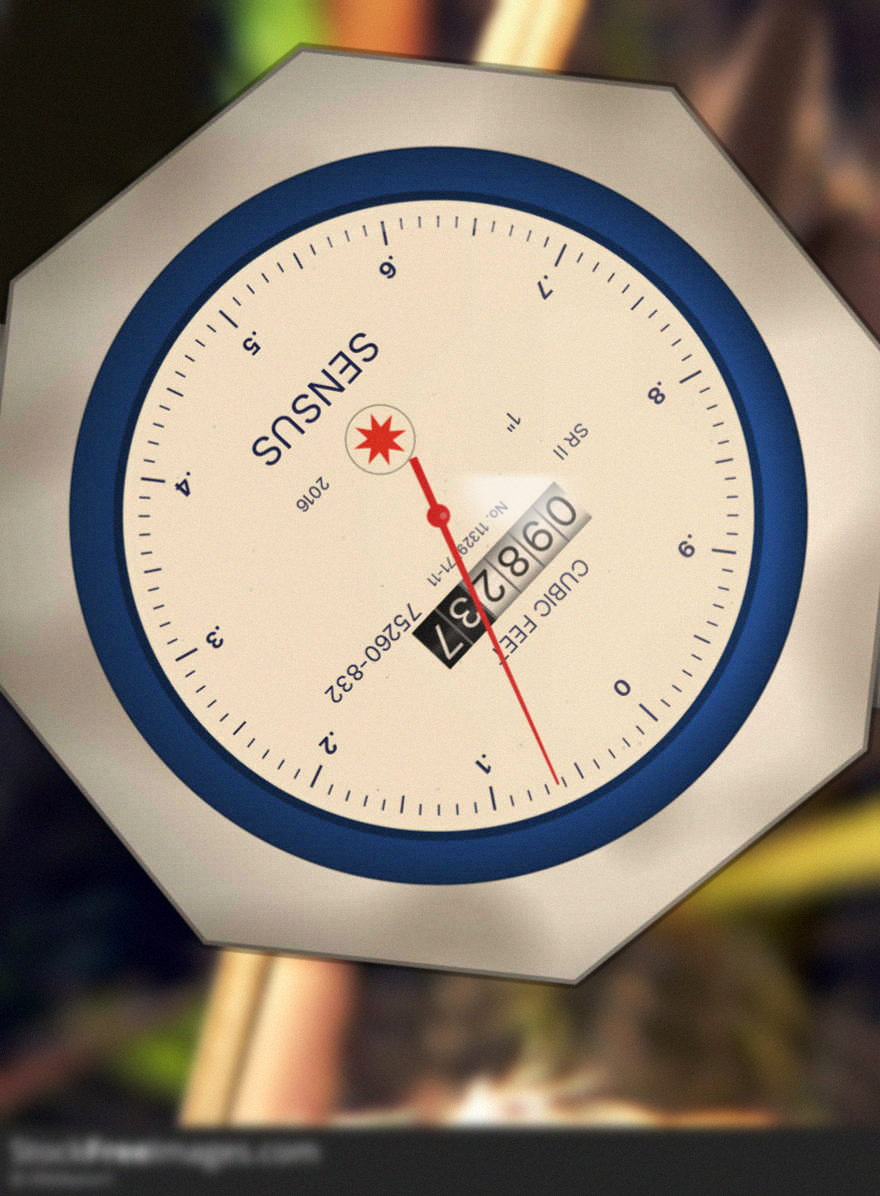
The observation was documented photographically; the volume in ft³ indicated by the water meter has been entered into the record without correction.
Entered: 98237.06 ft³
